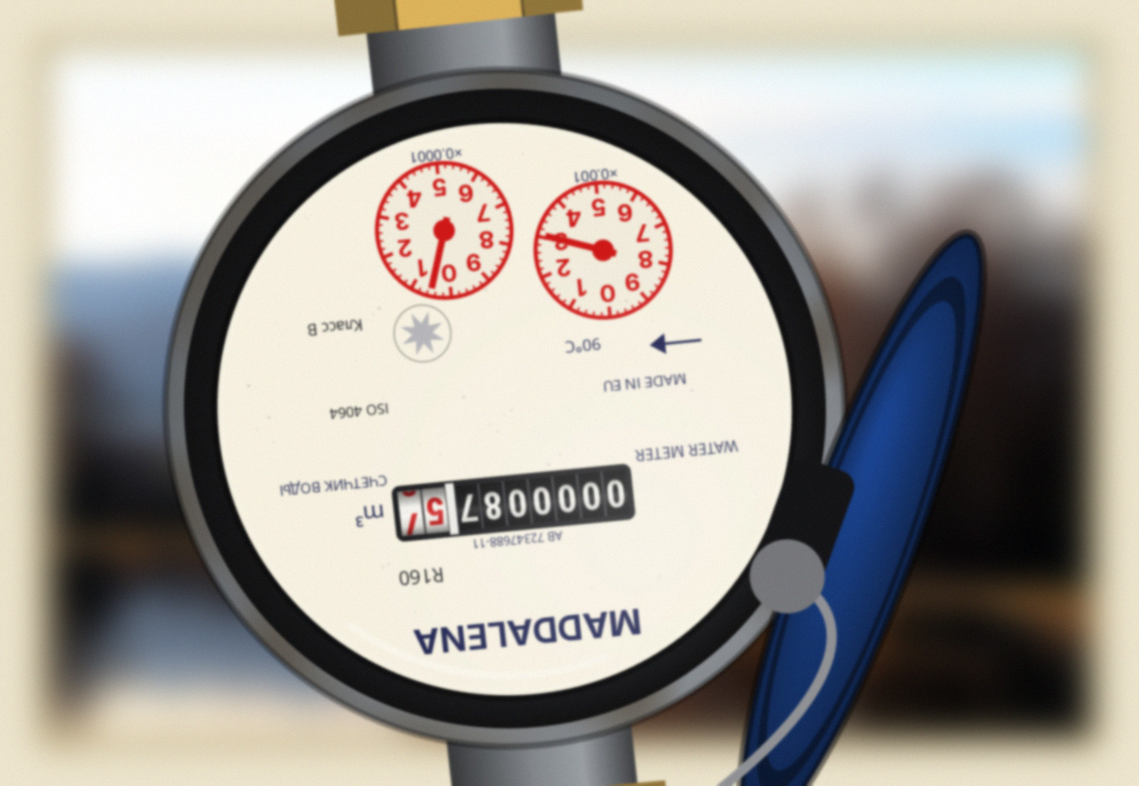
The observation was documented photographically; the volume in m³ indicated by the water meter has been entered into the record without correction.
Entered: 87.5730 m³
